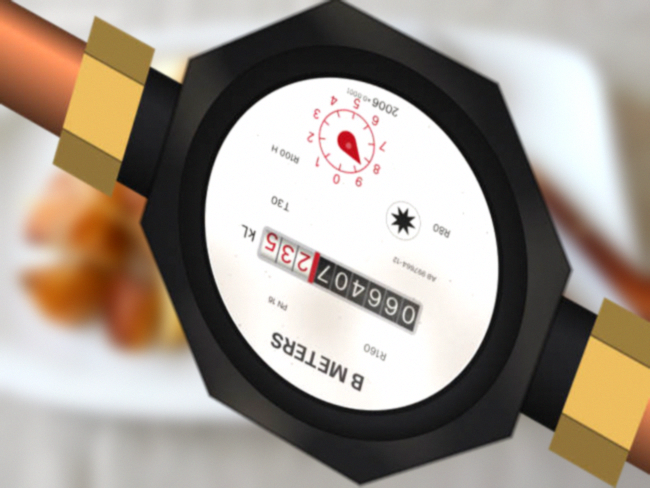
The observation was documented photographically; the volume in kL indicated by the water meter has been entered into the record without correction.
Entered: 66407.2348 kL
